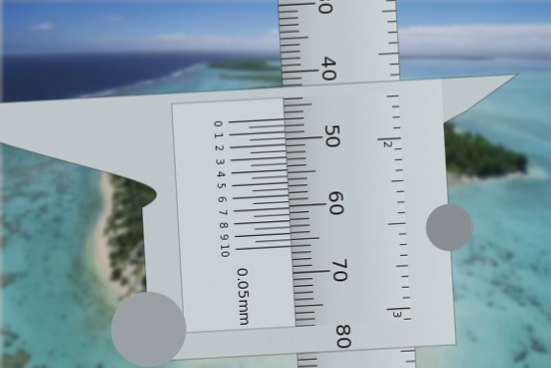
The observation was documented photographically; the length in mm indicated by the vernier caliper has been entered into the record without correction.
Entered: 47.0 mm
